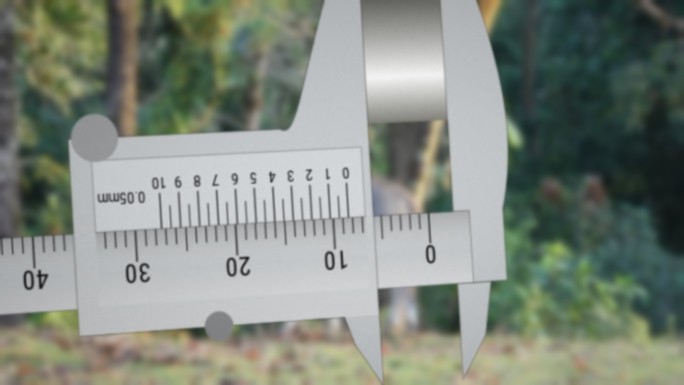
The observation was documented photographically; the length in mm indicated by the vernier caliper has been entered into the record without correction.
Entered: 8.4 mm
